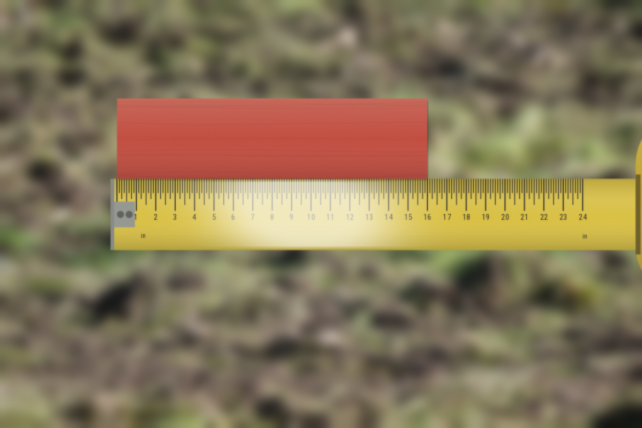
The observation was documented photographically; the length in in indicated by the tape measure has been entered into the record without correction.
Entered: 16 in
